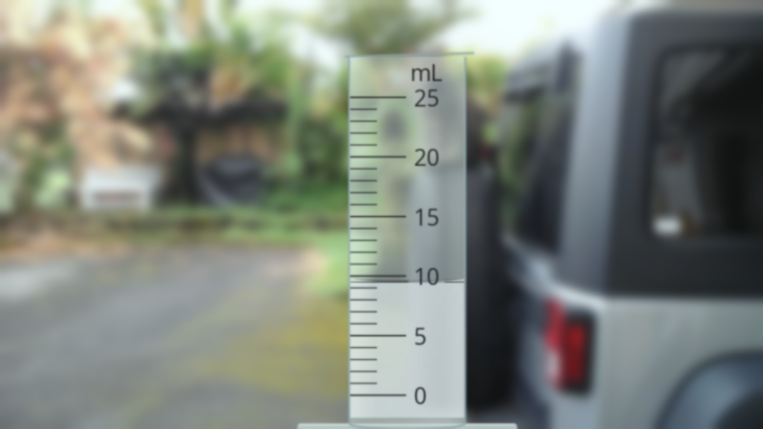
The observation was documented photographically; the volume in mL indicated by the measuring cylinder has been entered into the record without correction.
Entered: 9.5 mL
